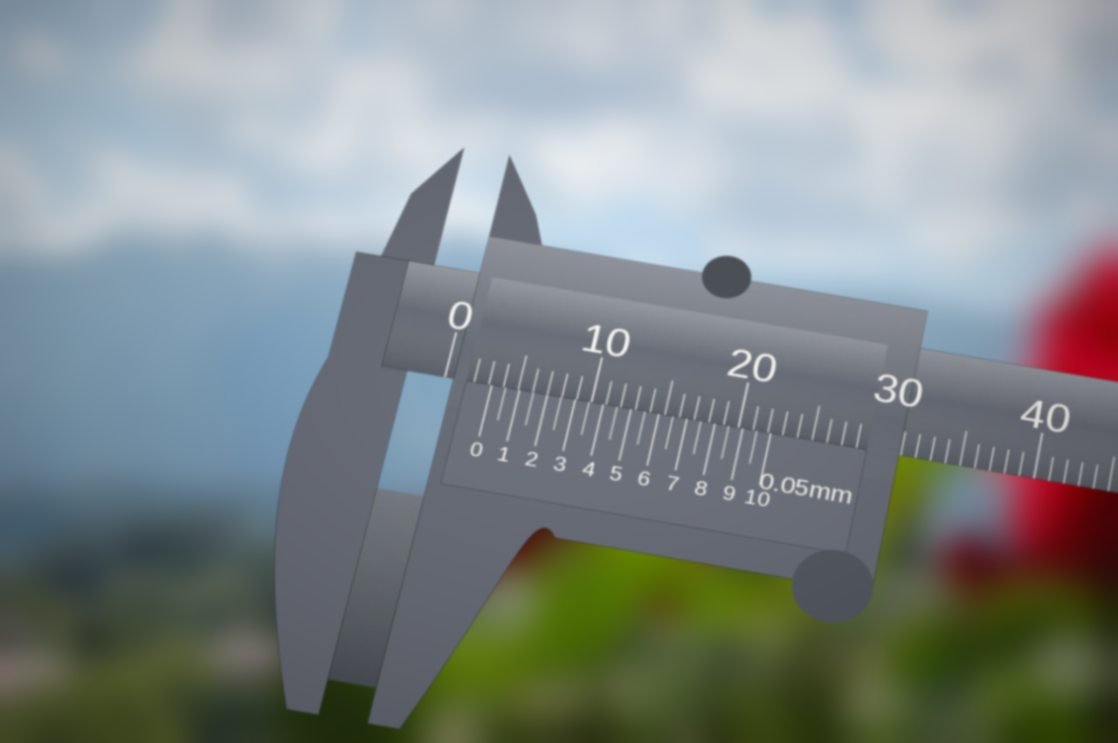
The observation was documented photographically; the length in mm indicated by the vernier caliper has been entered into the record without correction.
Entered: 3.2 mm
